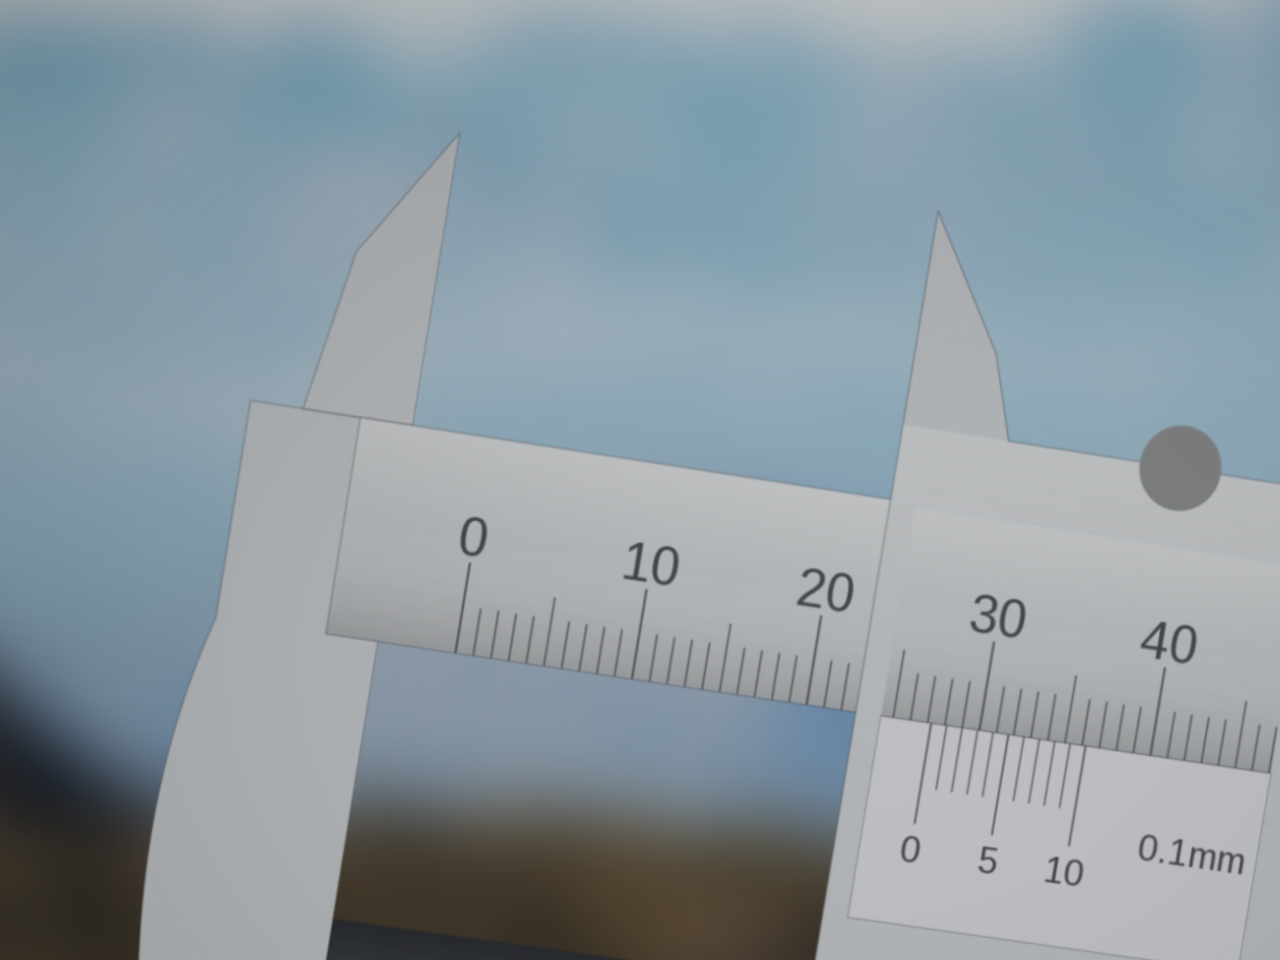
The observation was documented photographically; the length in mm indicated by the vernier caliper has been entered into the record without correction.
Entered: 27.2 mm
